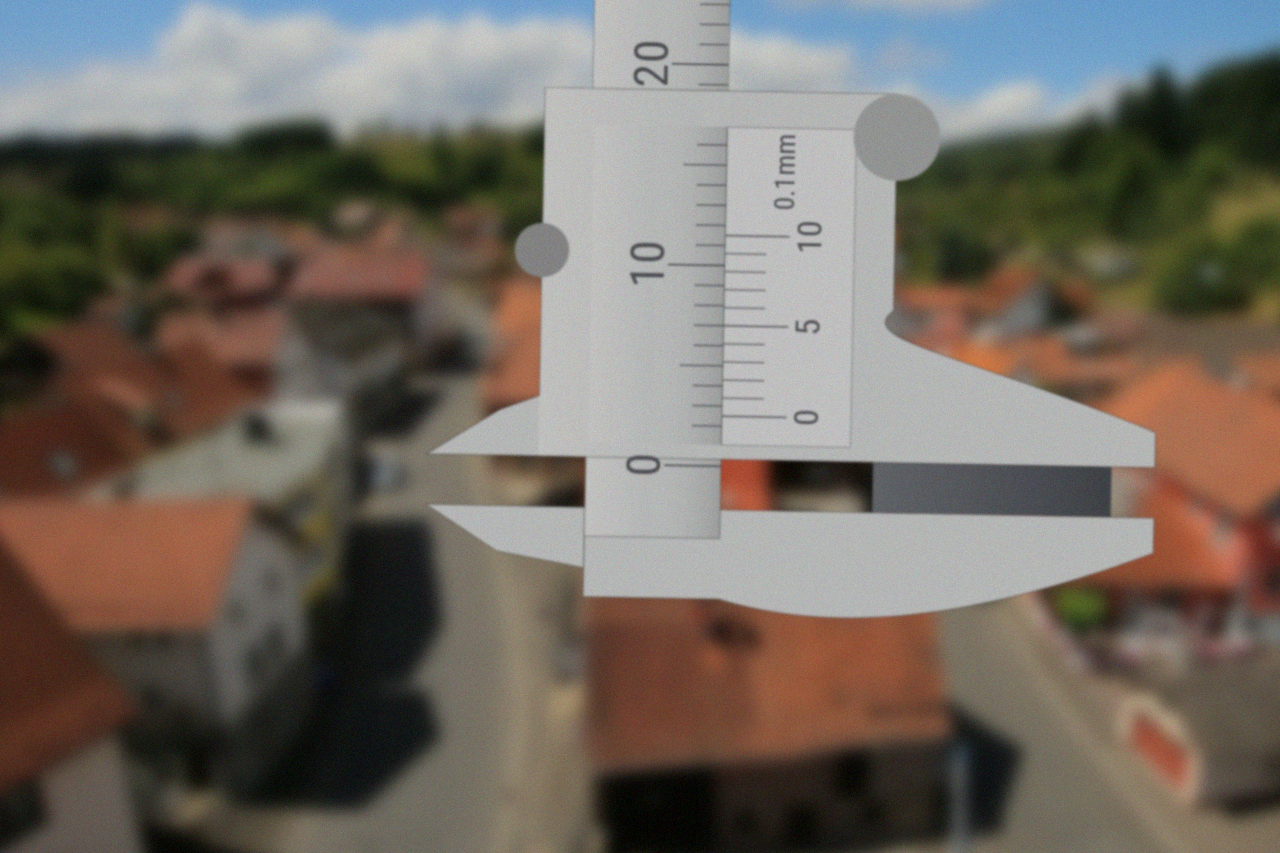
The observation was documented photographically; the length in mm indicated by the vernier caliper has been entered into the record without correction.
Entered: 2.5 mm
